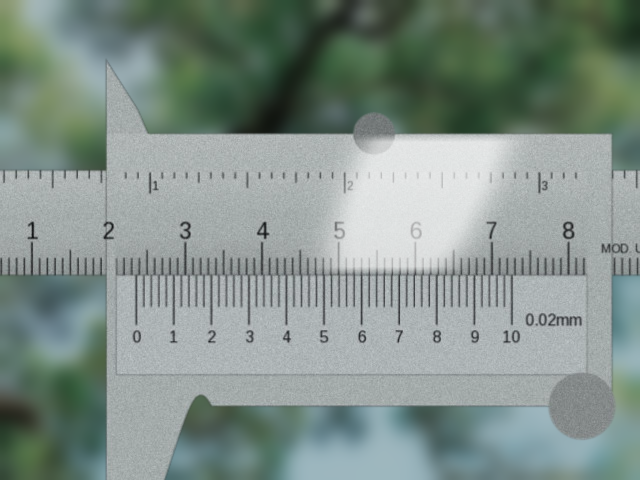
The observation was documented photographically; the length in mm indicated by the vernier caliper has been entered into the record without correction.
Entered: 23.6 mm
